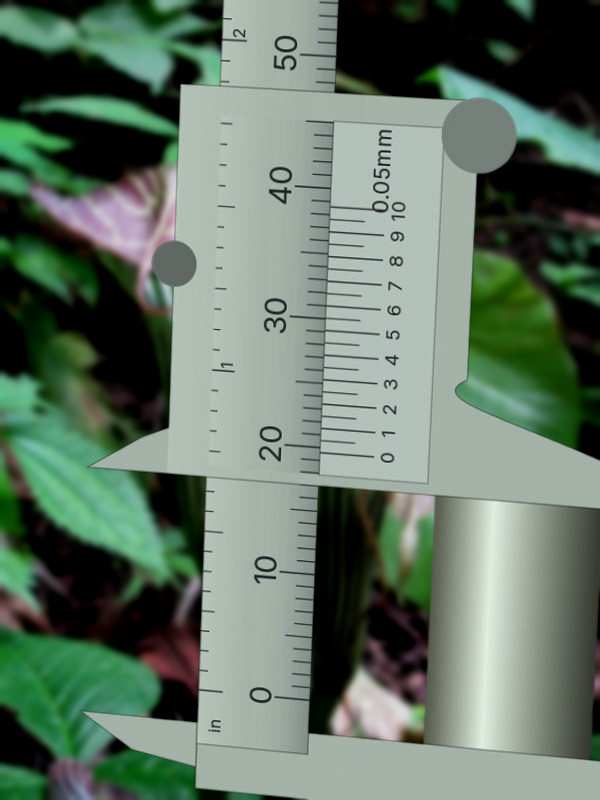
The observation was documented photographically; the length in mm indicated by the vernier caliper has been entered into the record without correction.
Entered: 19.6 mm
